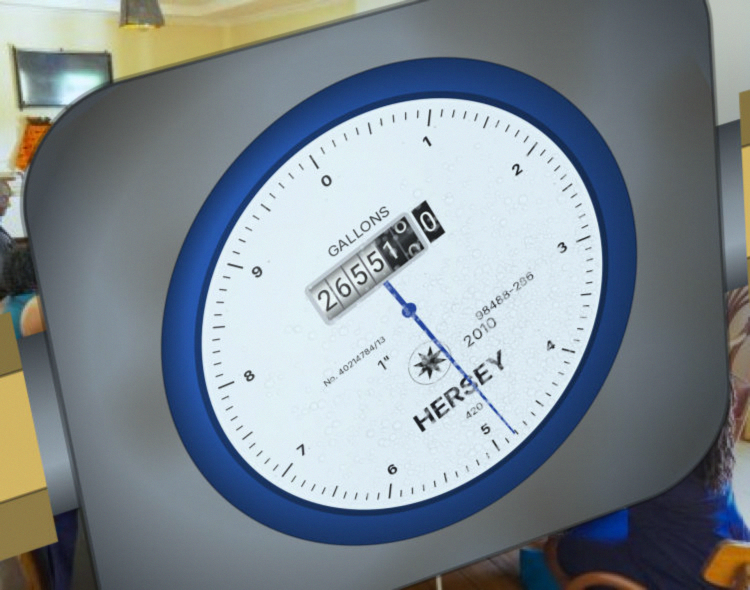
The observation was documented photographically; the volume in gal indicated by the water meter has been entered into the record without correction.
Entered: 2655184.8 gal
